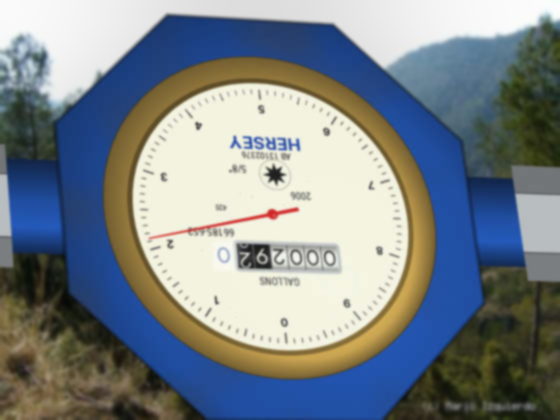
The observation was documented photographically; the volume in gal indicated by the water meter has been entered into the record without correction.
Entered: 2922.1 gal
